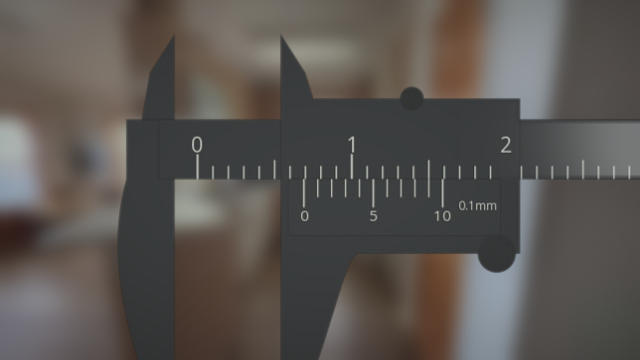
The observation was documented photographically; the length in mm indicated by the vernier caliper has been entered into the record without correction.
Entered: 6.9 mm
